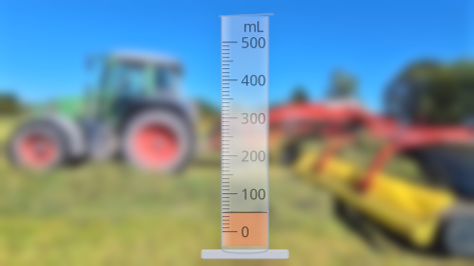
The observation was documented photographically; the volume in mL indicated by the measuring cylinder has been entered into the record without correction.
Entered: 50 mL
